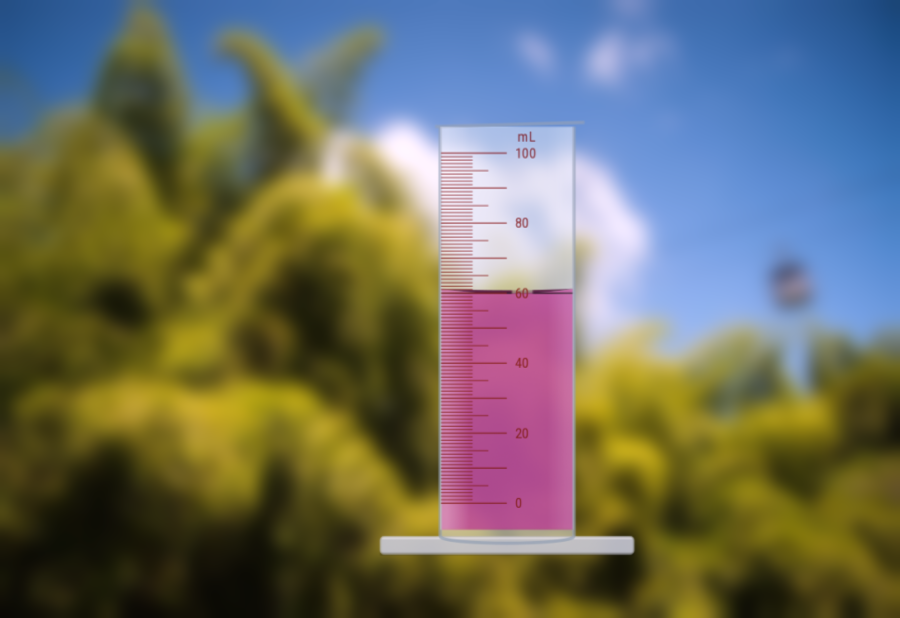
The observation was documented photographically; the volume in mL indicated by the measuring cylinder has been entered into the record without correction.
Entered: 60 mL
